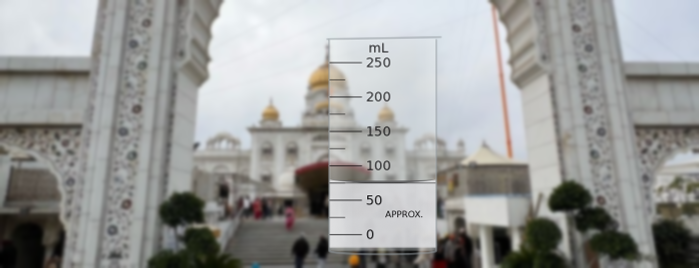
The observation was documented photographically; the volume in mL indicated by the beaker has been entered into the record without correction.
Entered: 75 mL
